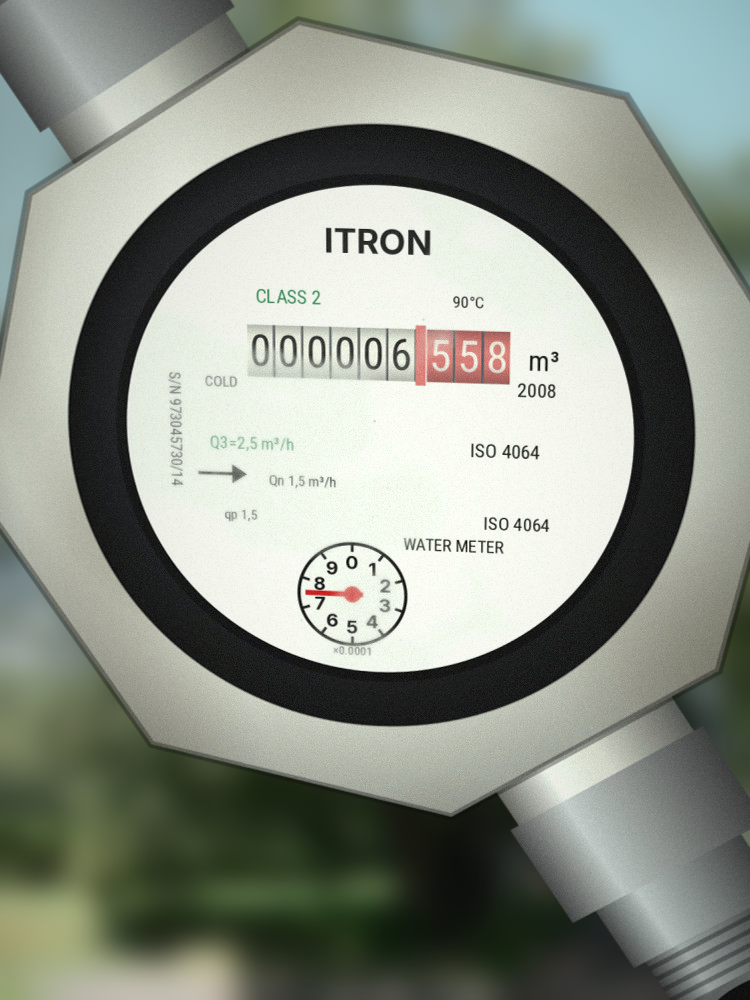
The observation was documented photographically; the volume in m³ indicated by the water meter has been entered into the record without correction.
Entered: 6.5587 m³
